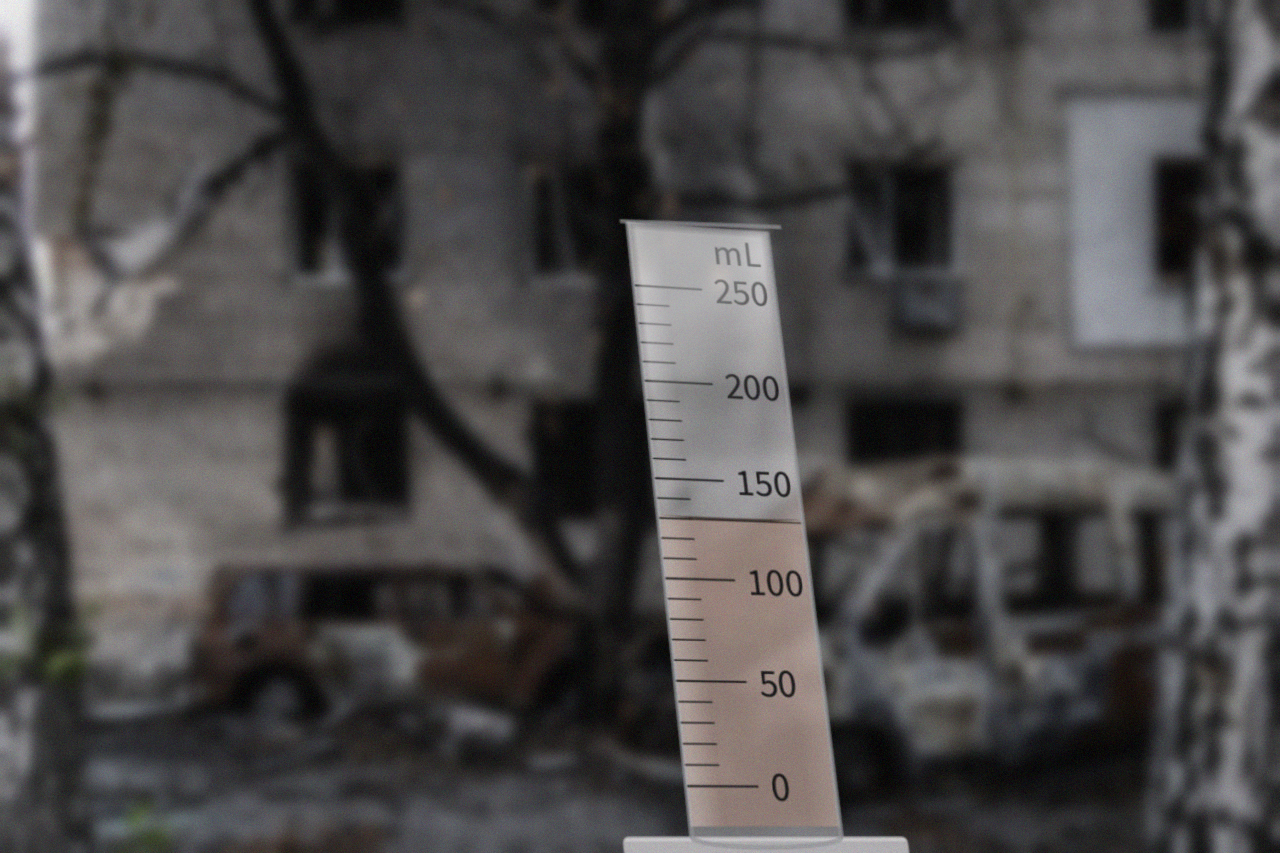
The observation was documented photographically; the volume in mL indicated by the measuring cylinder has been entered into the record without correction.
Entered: 130 mL
